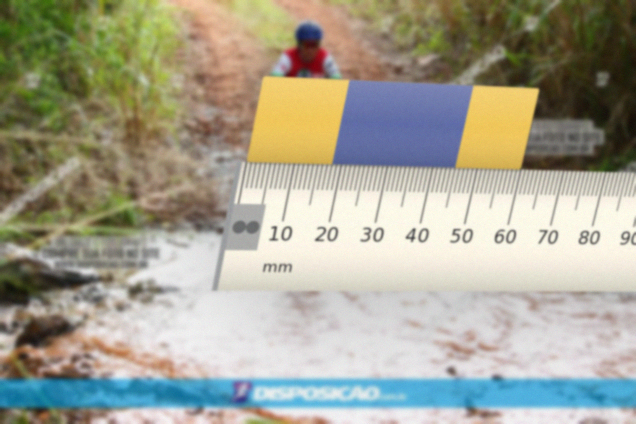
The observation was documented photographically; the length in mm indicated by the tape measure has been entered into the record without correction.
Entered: 60 mm
